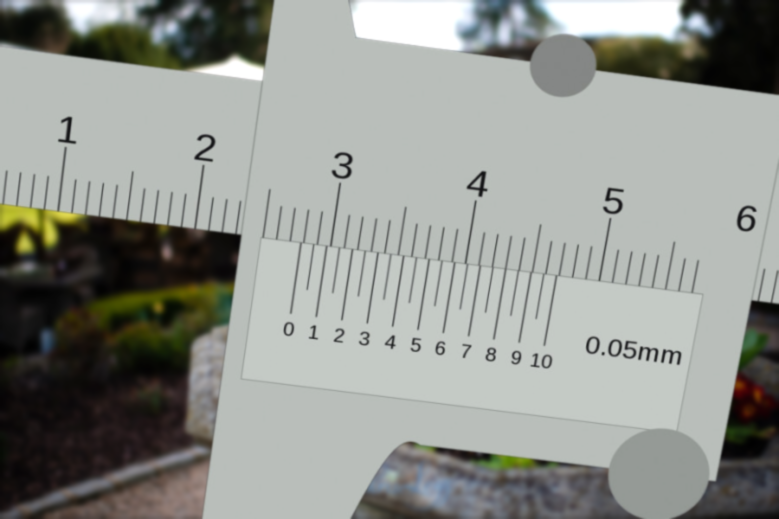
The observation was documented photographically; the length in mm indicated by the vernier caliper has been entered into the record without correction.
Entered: 27.8 mm
